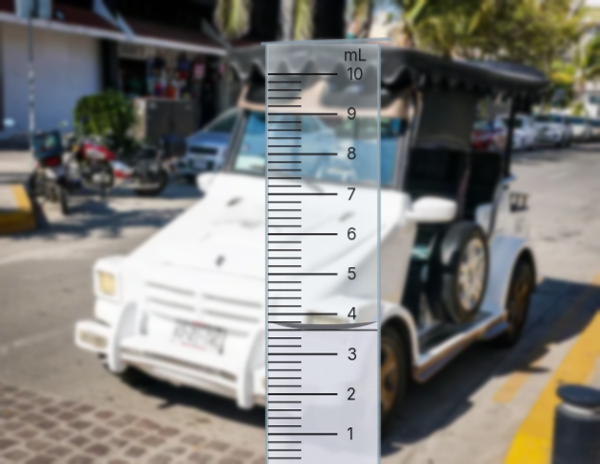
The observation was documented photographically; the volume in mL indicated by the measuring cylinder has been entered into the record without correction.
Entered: 3.6 mL
